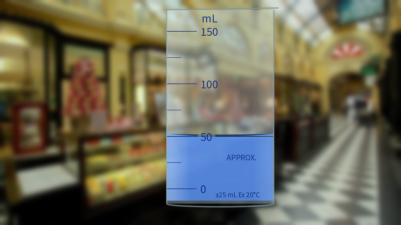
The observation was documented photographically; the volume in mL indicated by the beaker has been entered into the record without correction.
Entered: 50 mL
